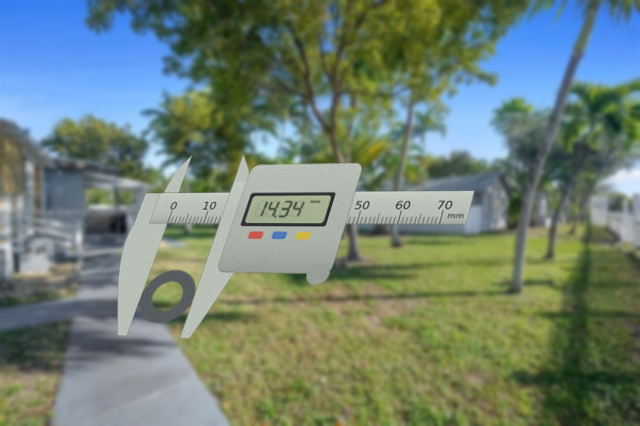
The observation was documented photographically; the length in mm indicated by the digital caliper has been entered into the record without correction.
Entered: 14.34 mm
